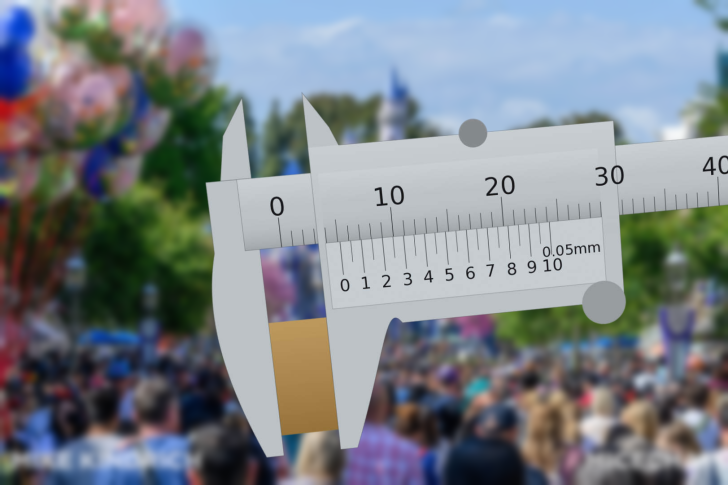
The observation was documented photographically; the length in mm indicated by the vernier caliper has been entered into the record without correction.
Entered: 5.2 mm
